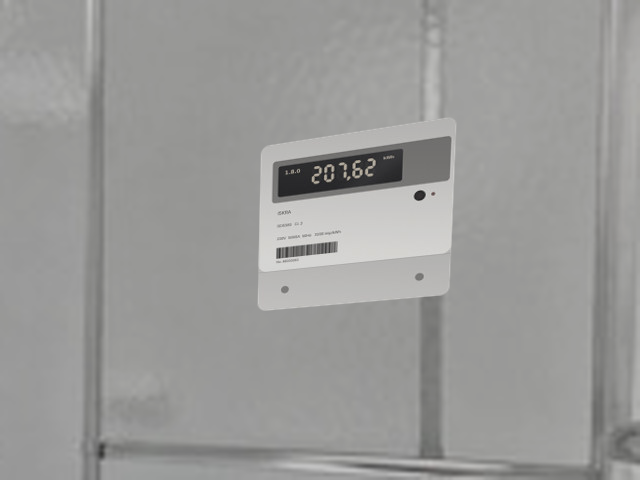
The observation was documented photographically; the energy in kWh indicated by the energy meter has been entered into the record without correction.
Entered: 207.62 kWh
